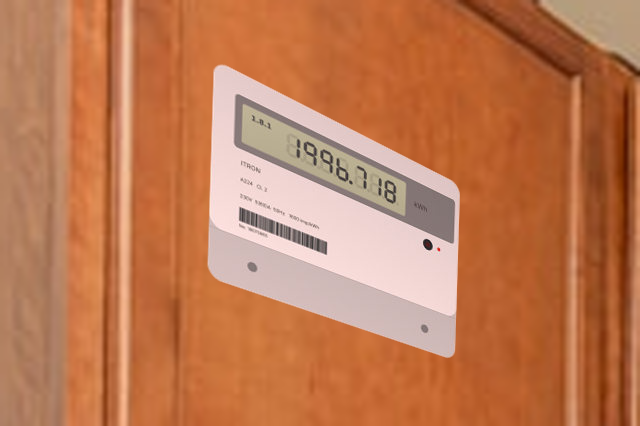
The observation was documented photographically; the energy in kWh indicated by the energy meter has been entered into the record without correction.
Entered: 1996.718 kWh
